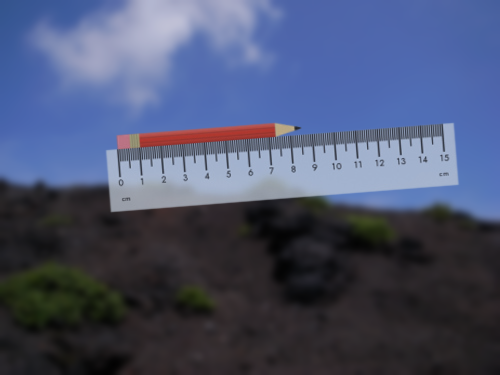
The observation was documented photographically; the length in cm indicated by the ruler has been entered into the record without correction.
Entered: 8.5 cm
